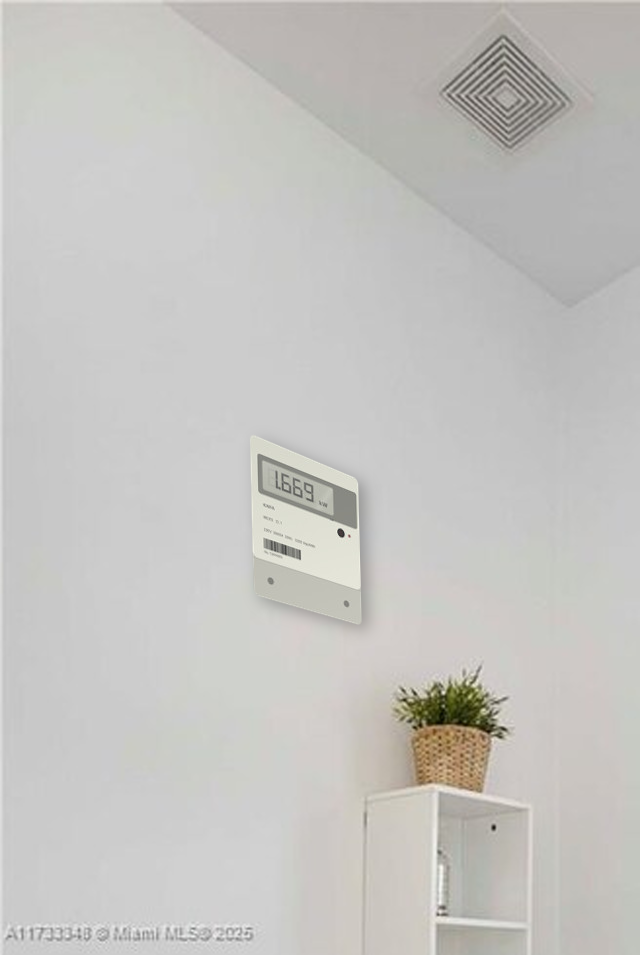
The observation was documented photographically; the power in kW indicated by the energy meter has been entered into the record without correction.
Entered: 1.669 kW
